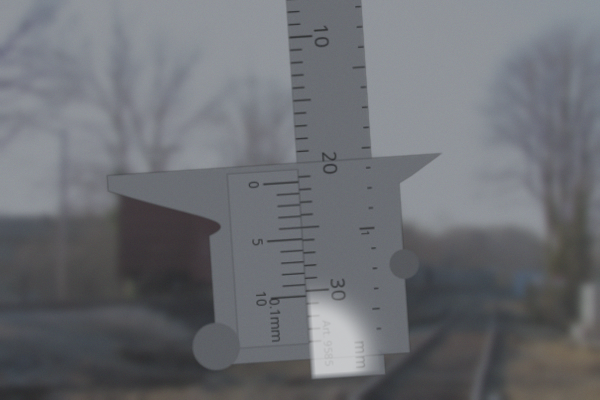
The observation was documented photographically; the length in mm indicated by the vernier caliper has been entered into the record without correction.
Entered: 21.4 mm
